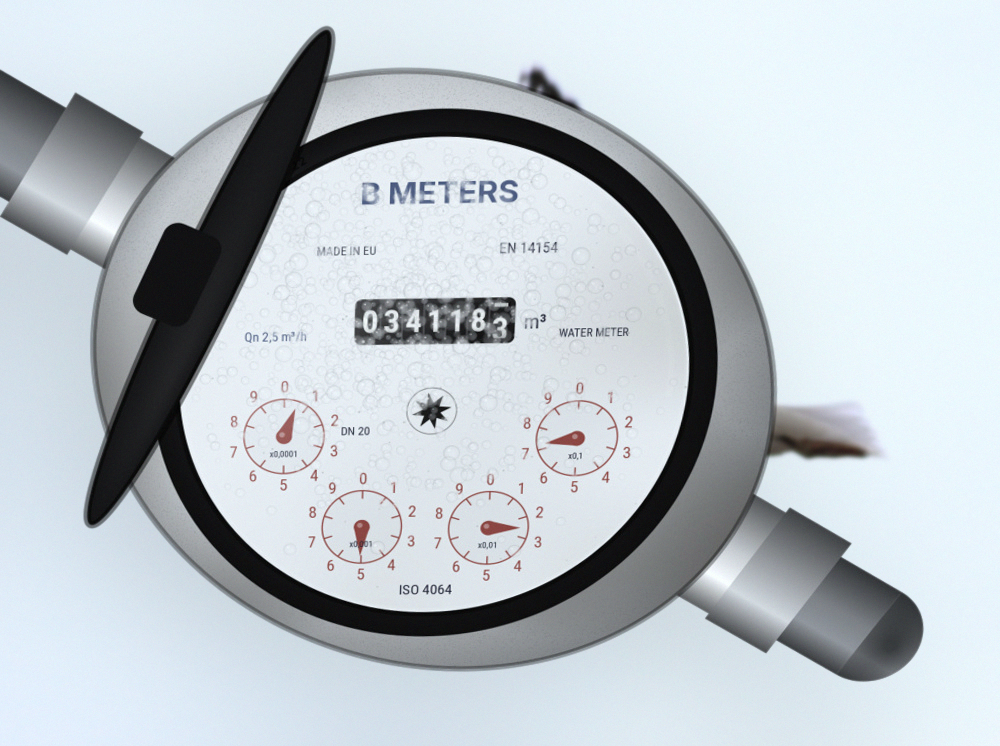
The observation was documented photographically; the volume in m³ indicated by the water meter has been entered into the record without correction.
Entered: 341182.7250 m³
